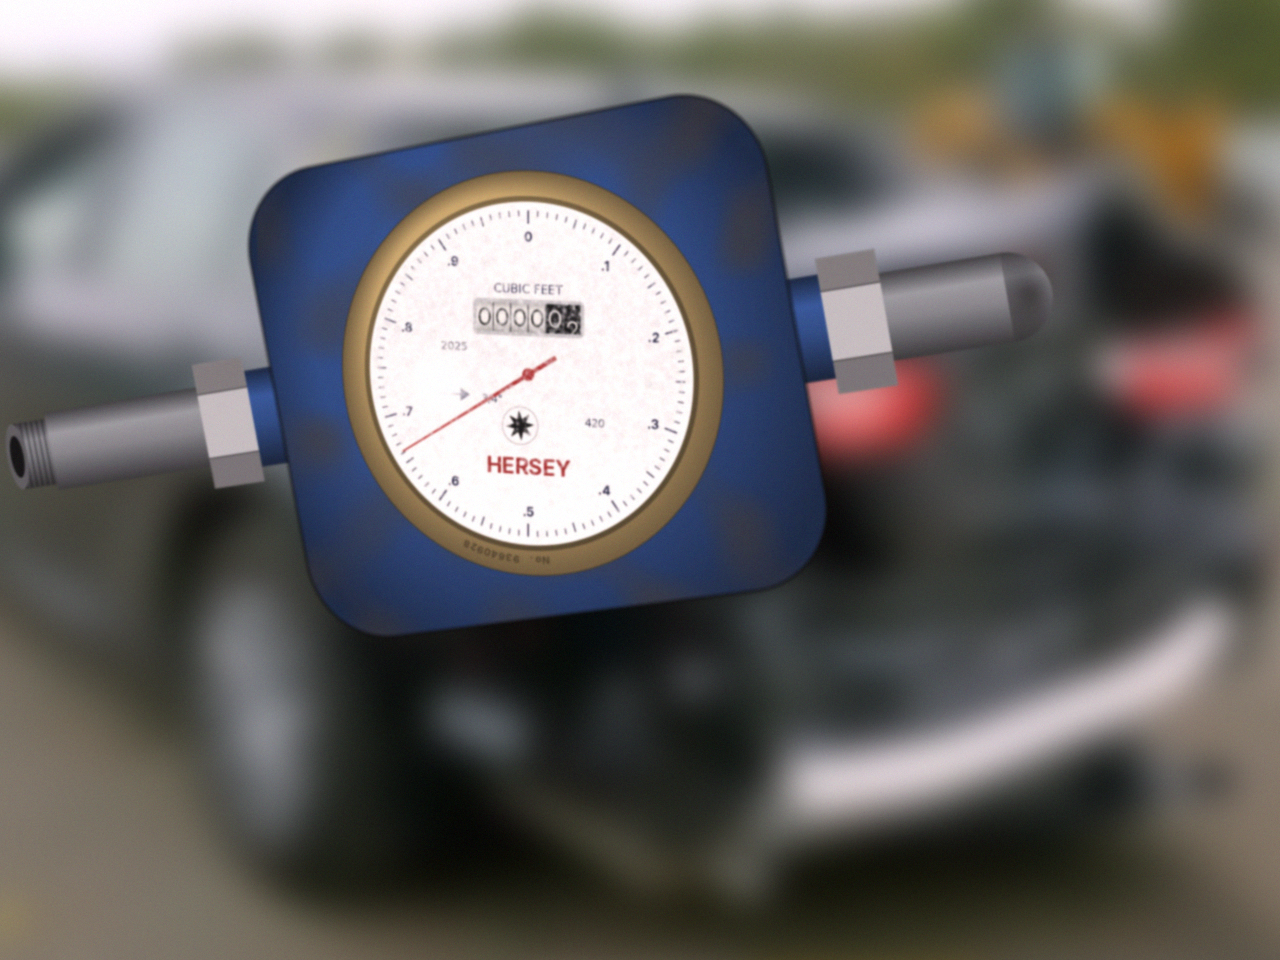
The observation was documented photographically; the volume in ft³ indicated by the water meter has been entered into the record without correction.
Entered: 1.66 ft³
